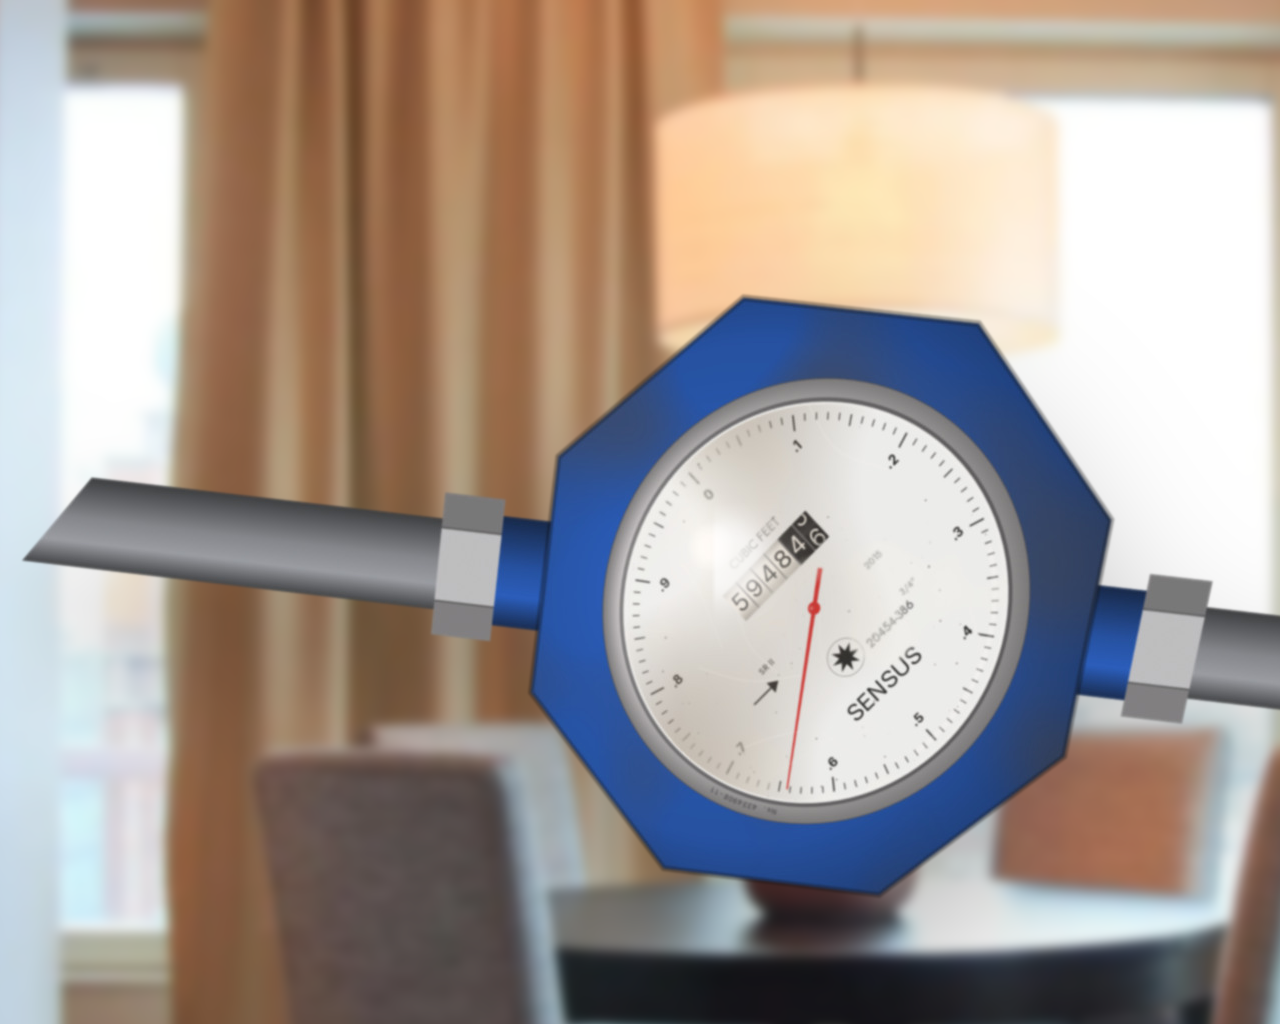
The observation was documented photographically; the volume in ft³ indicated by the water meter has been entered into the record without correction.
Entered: 594845.64 ft³
